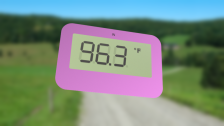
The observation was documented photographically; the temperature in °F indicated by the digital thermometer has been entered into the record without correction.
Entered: 96.3 °F
